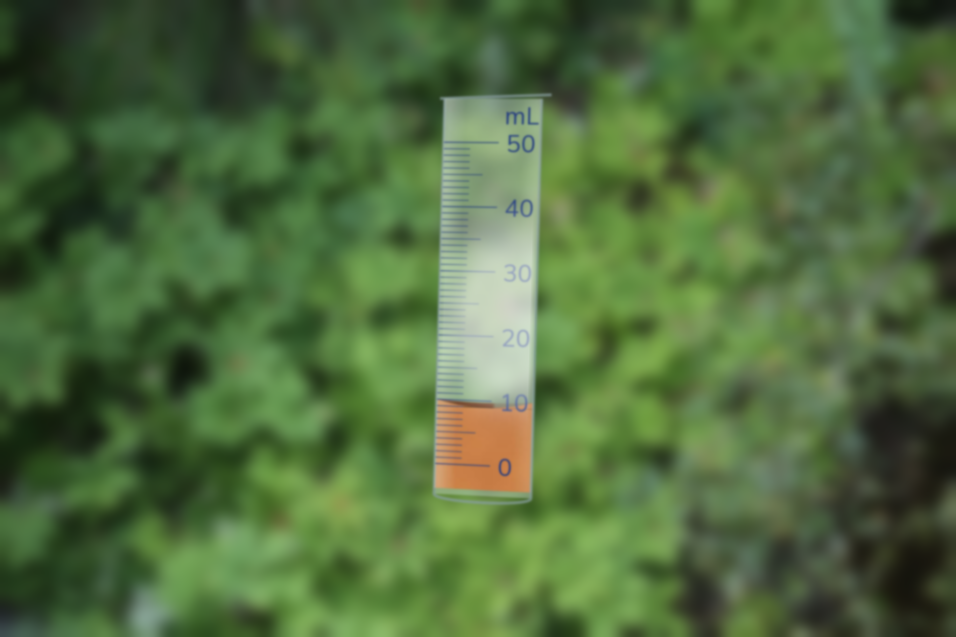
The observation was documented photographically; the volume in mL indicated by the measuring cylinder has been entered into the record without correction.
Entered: 9 mL
